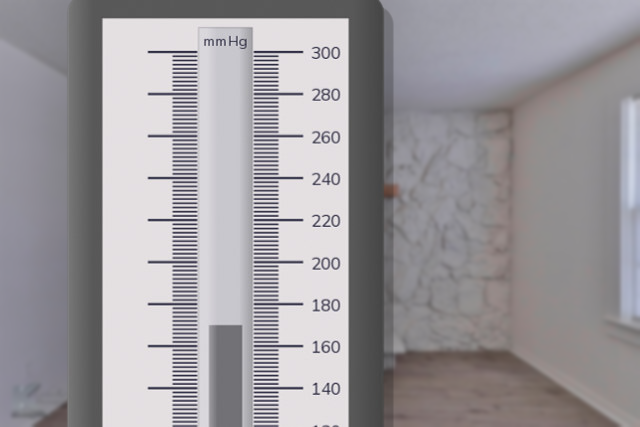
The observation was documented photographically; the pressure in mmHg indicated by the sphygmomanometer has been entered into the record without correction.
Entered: 170 mmHg
